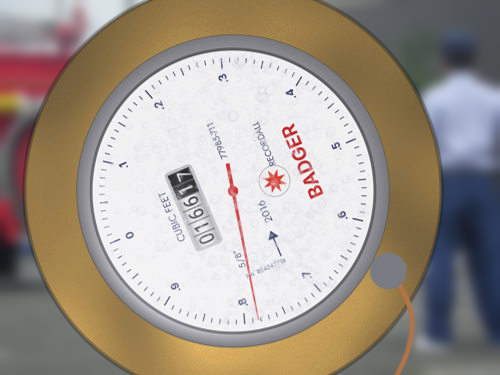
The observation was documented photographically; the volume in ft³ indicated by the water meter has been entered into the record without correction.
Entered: 16616.78 ft³
